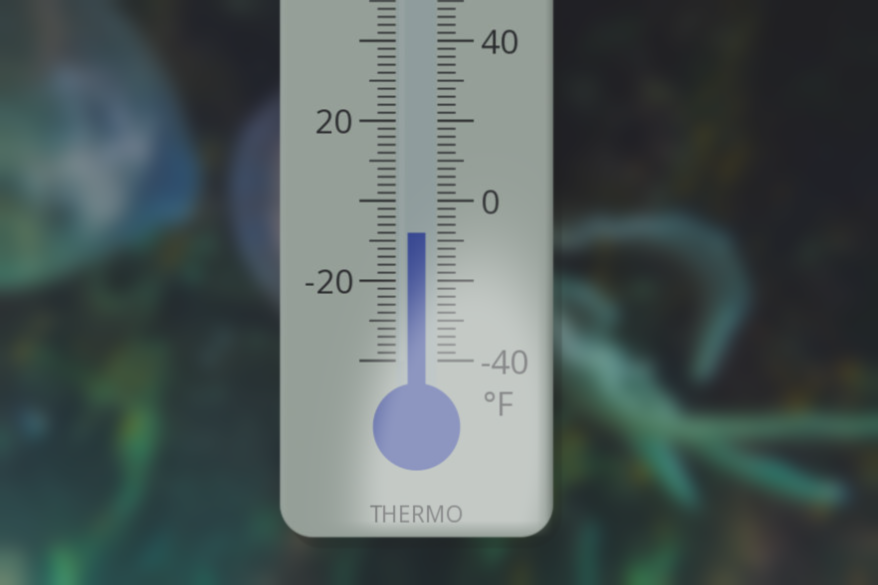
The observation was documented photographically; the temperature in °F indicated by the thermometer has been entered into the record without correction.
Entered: -8 °F
